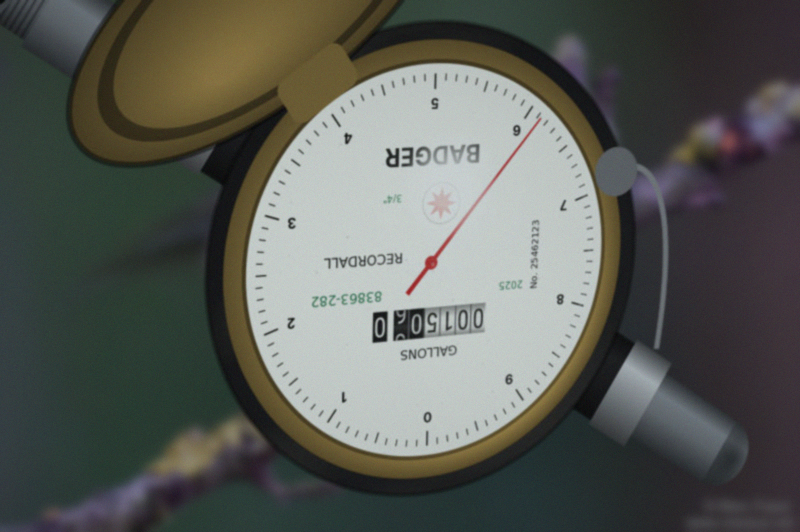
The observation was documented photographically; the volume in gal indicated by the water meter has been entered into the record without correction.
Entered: 15056.1 gal
